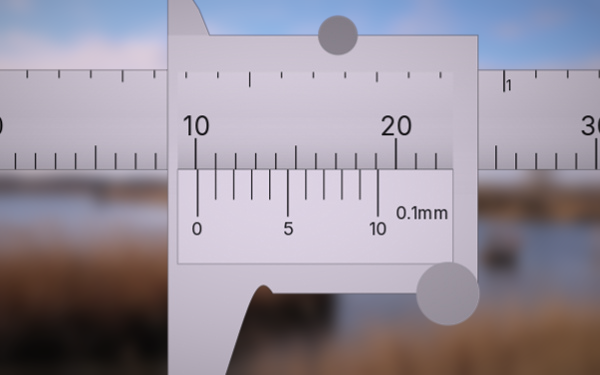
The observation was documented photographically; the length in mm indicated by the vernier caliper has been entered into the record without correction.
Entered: 10.1 mm
